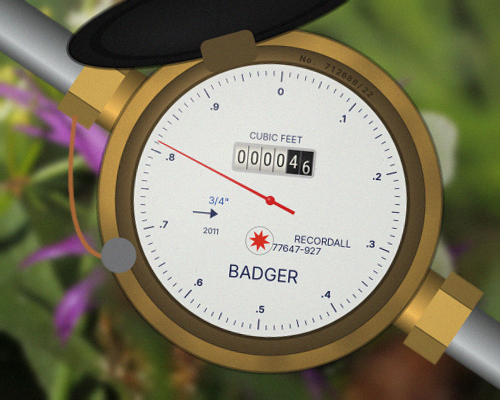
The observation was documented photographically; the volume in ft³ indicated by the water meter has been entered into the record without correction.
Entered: 45.81 ft³
